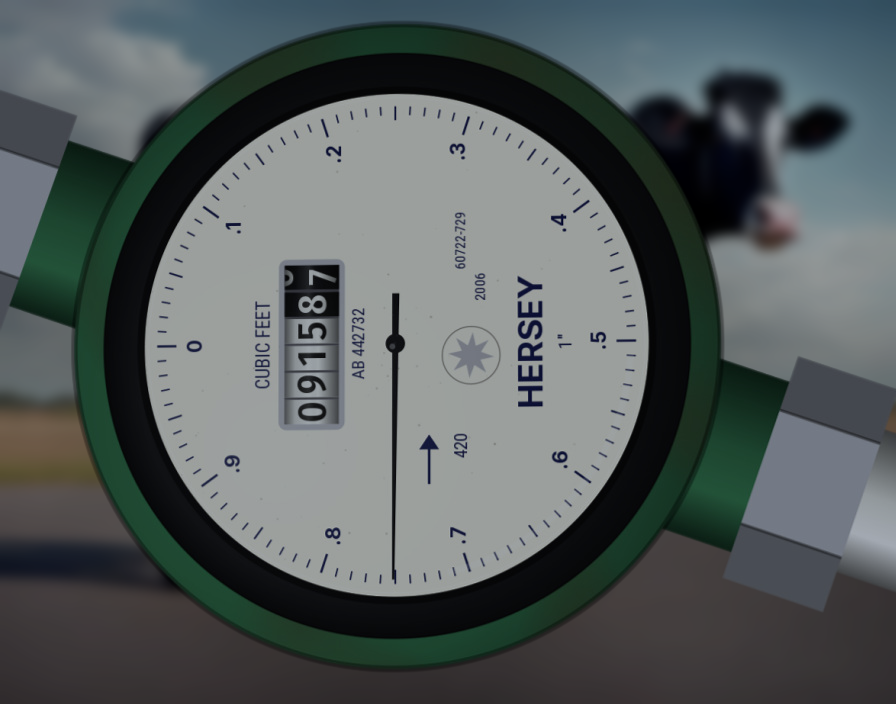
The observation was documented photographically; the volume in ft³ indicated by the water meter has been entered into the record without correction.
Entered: 91586.75 ft³
